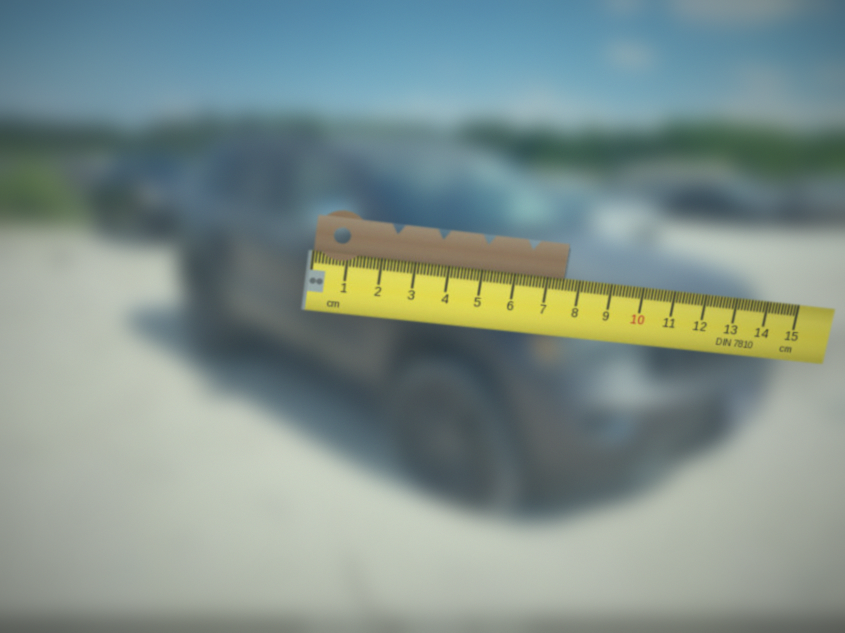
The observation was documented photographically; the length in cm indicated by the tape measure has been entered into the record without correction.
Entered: 7.5 cm
